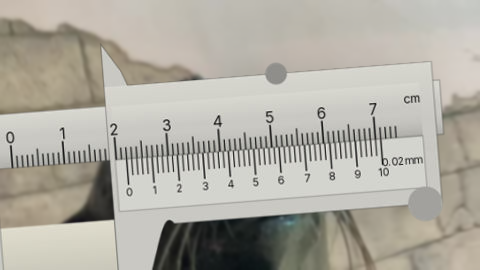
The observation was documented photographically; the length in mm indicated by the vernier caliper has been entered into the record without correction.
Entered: 22.0 mm
